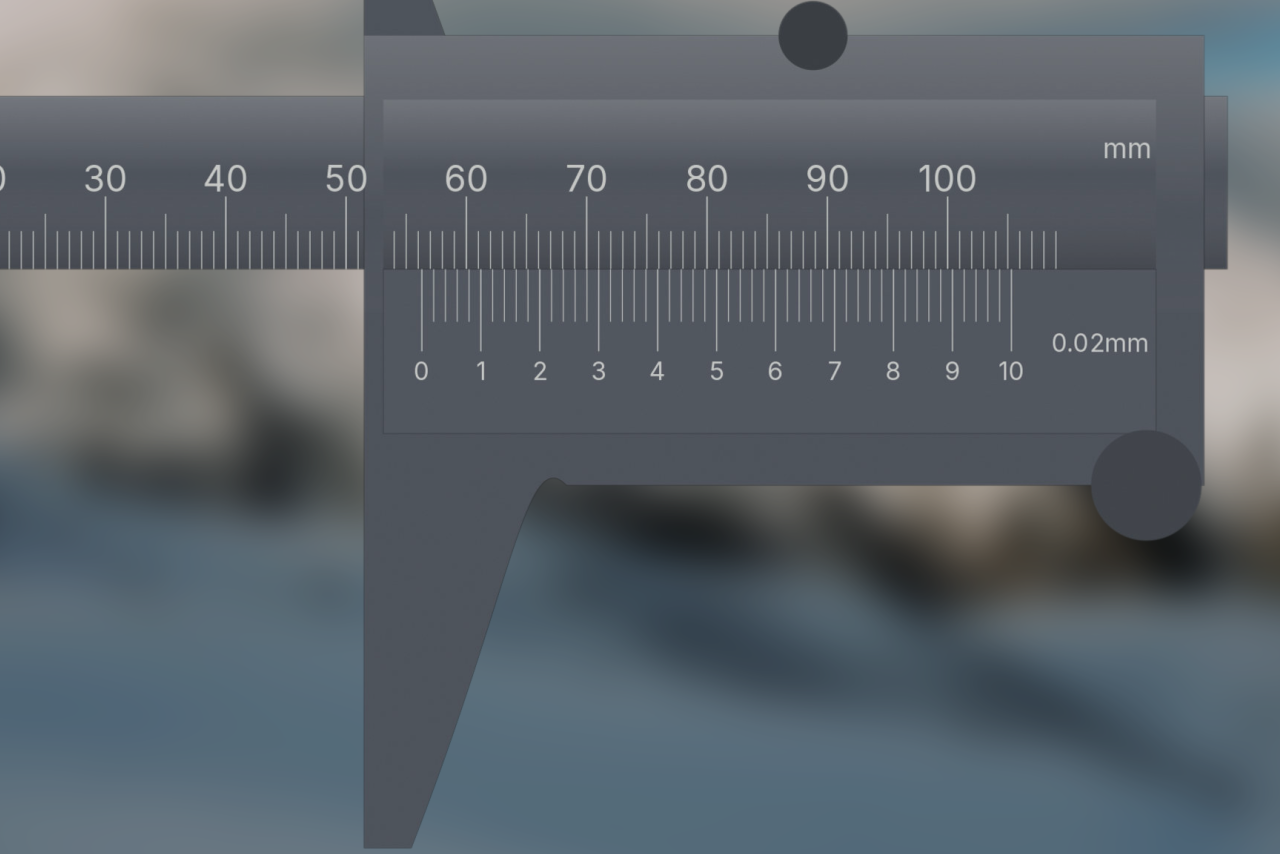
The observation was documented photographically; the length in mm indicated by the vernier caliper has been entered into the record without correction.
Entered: 56.3 mm
